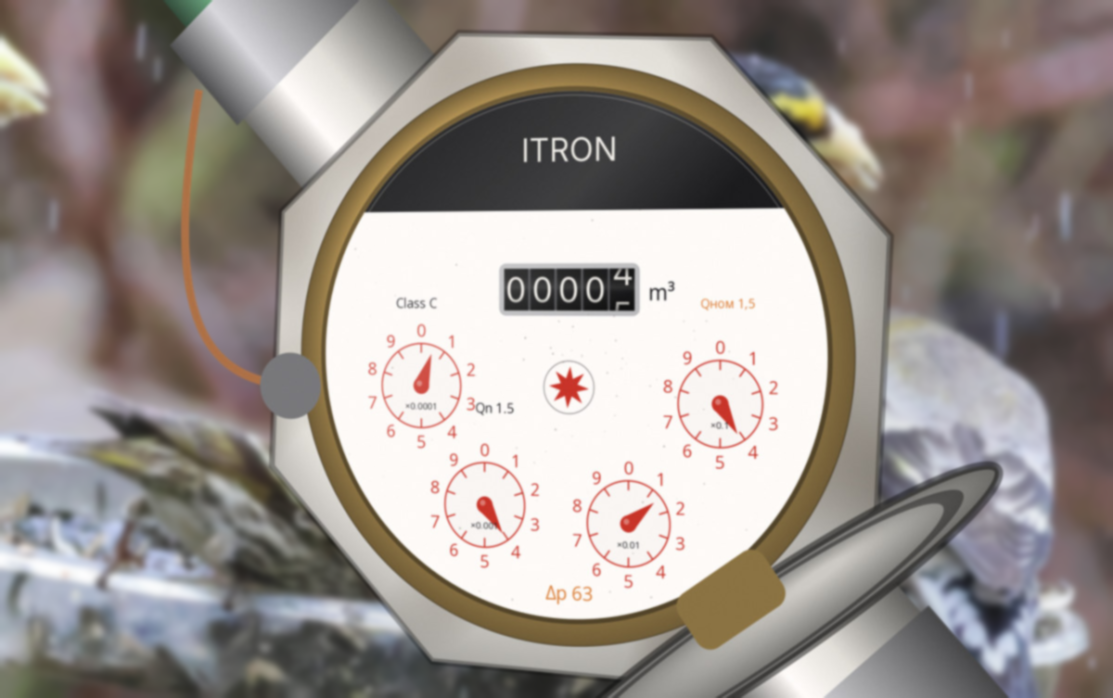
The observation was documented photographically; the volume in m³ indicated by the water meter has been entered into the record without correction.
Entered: 4.4140 m³
